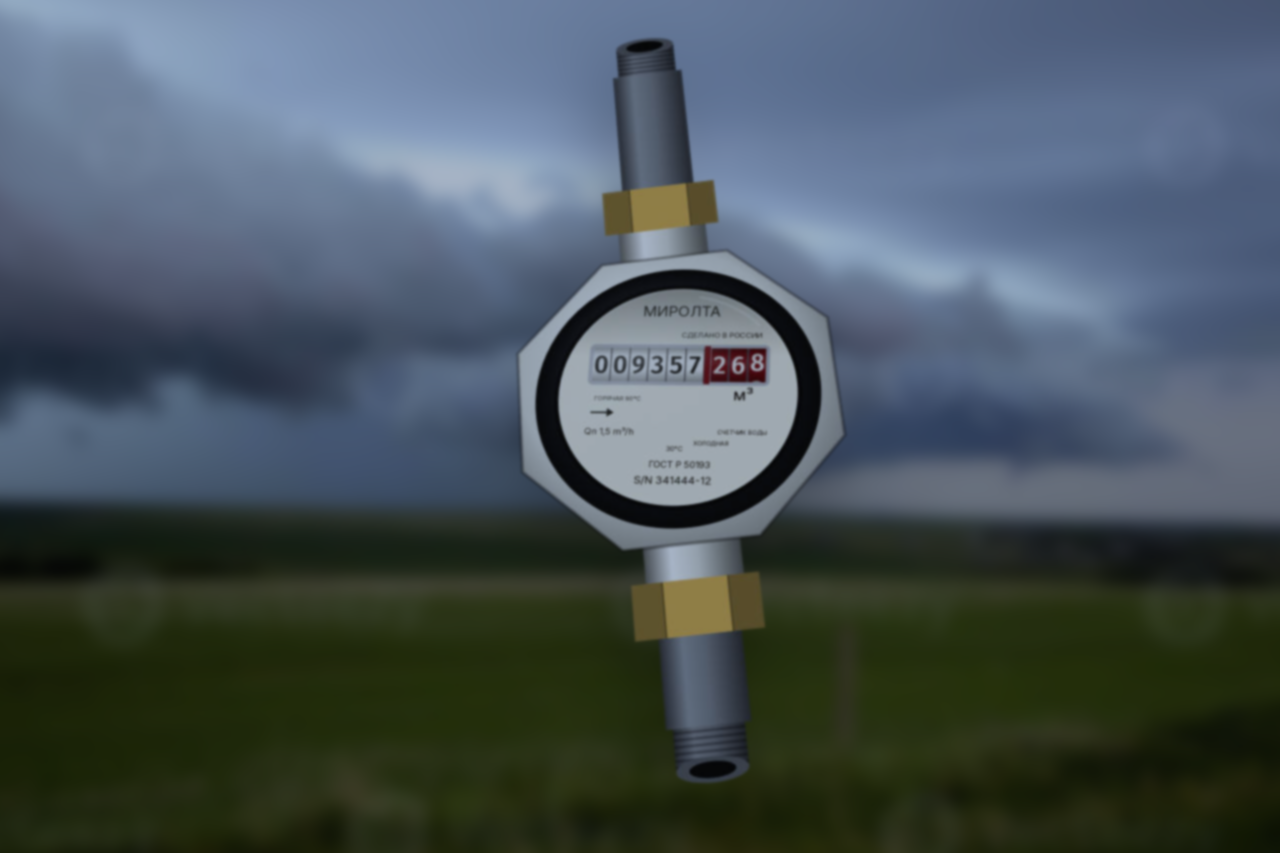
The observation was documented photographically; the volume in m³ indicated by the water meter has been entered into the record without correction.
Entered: 9357.268 m³
